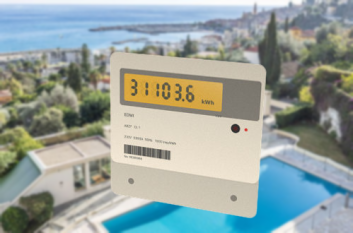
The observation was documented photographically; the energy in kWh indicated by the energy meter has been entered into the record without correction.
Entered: 31103.6 kWh
